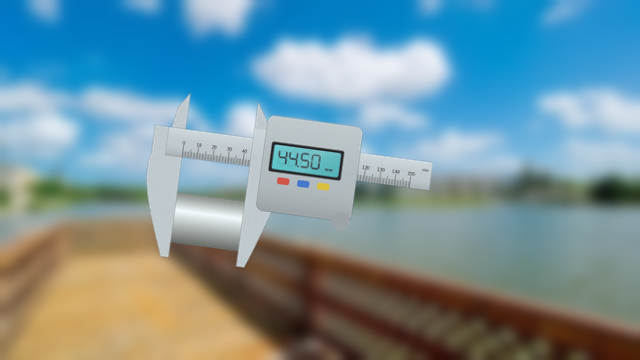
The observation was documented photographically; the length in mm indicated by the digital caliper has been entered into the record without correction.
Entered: 44.50 mm
